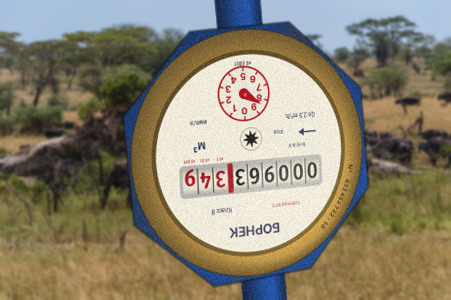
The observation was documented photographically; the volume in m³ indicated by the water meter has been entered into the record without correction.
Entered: 963.3488 m³
